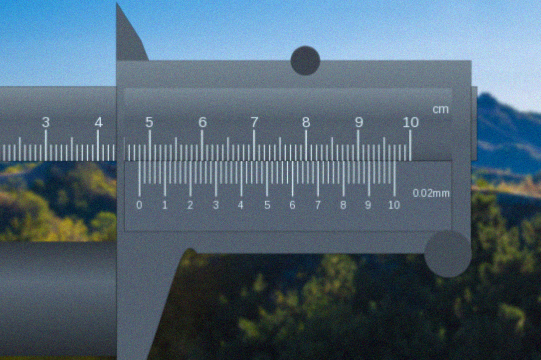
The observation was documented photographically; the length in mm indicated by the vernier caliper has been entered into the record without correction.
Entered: 48.0 mm
